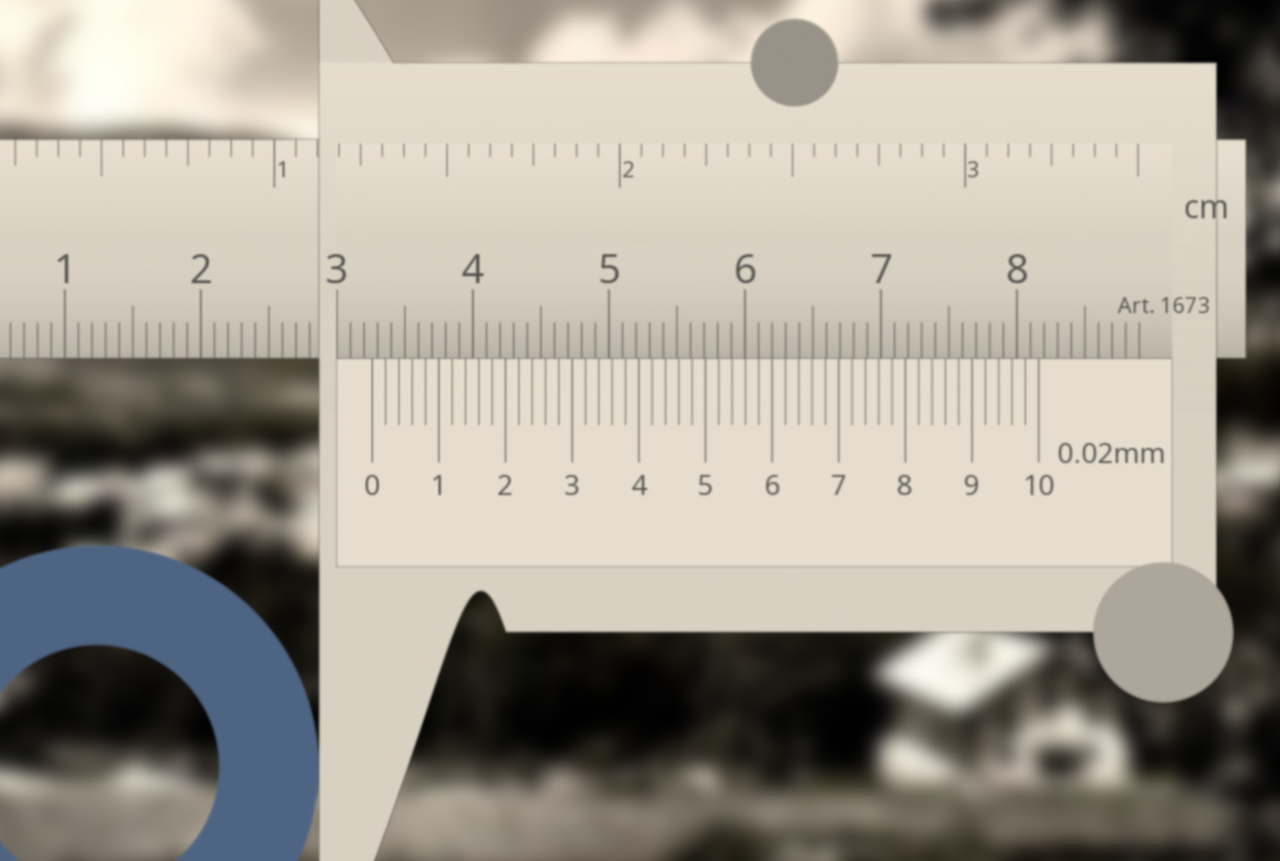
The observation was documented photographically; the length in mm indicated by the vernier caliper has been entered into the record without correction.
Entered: 32.6 mm
